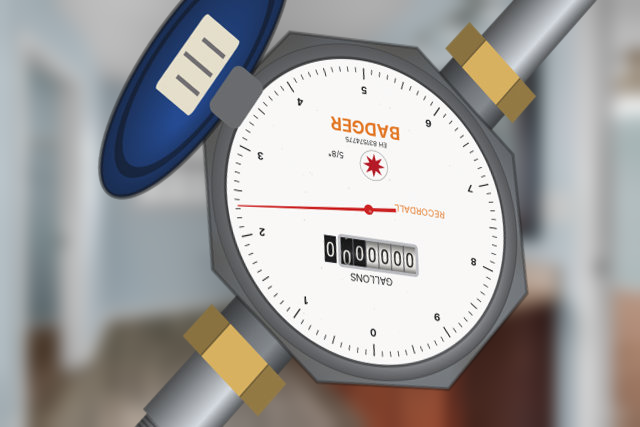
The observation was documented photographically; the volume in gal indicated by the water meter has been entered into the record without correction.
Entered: 2.3 gal
